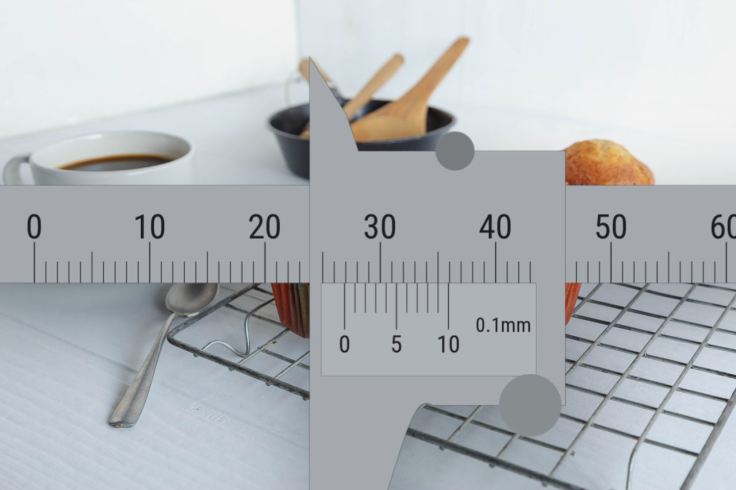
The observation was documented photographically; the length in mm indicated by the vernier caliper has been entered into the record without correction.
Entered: 26.9 mm
